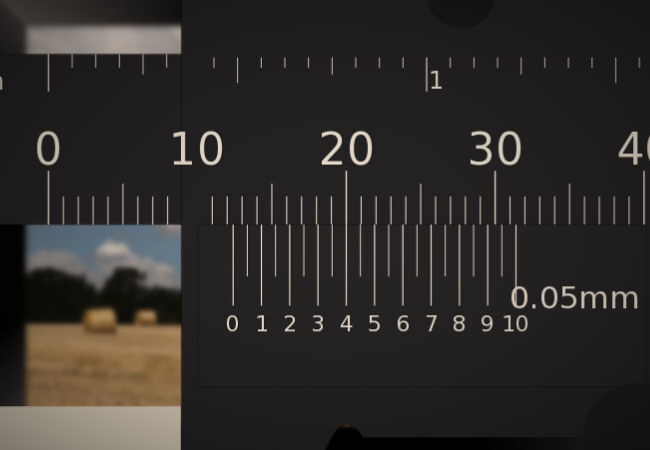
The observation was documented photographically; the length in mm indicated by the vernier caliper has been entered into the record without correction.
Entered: 12.4 mm
